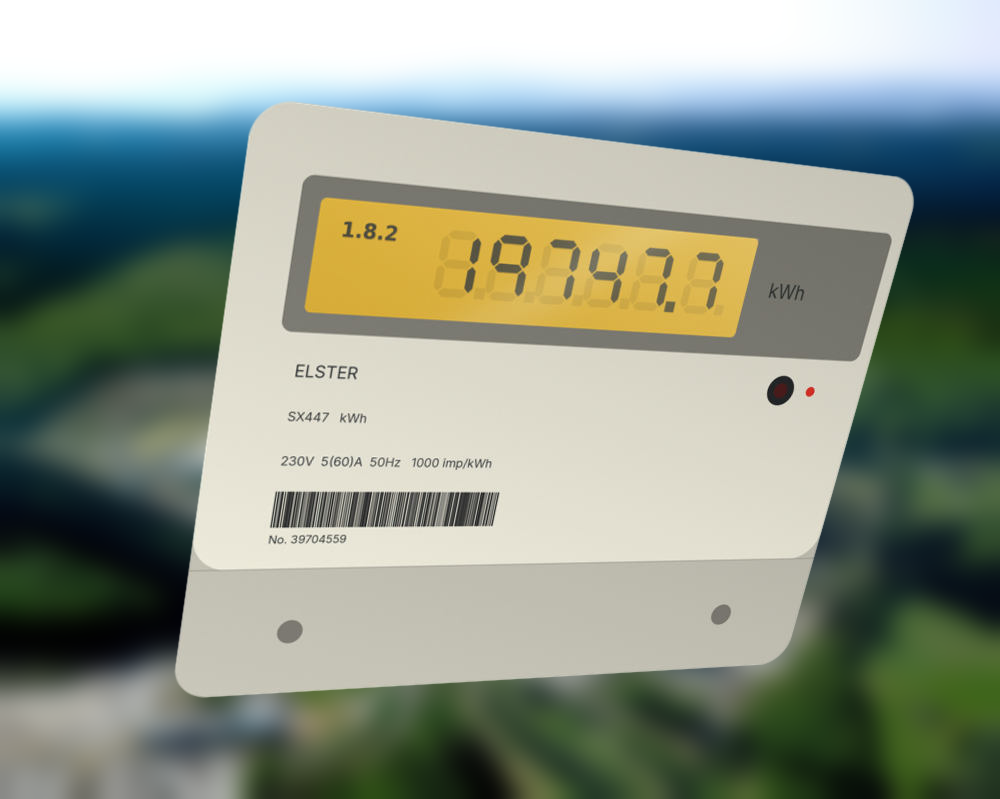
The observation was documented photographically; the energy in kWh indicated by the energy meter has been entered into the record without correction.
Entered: 19747.7 kWh
